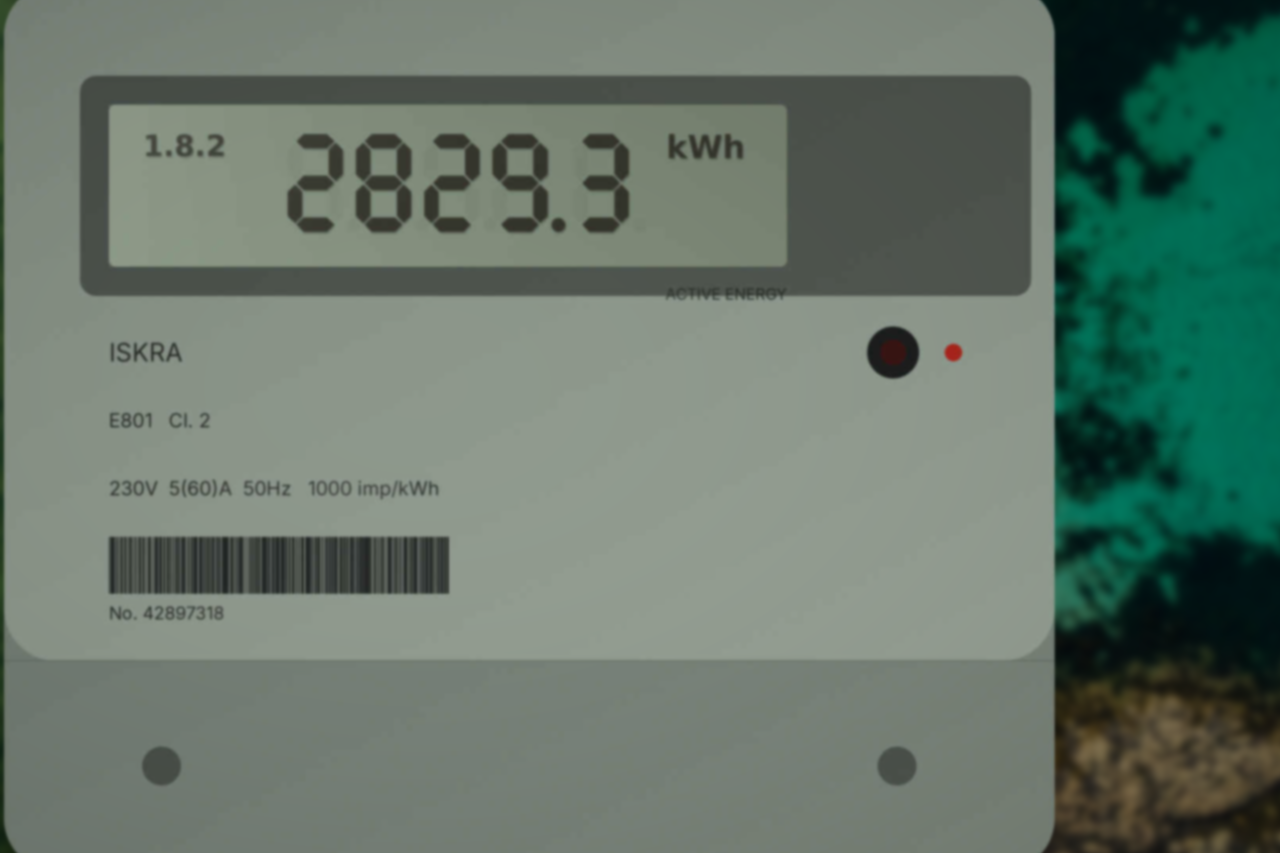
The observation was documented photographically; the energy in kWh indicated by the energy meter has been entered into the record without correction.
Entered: 2829.3 kWh
